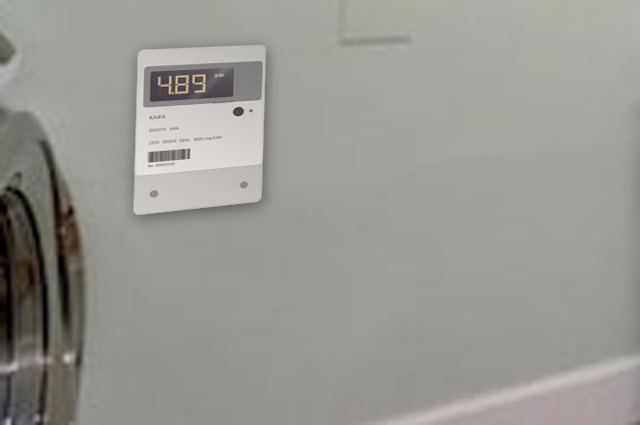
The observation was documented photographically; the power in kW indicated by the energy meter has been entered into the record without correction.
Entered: 4.89 kW
